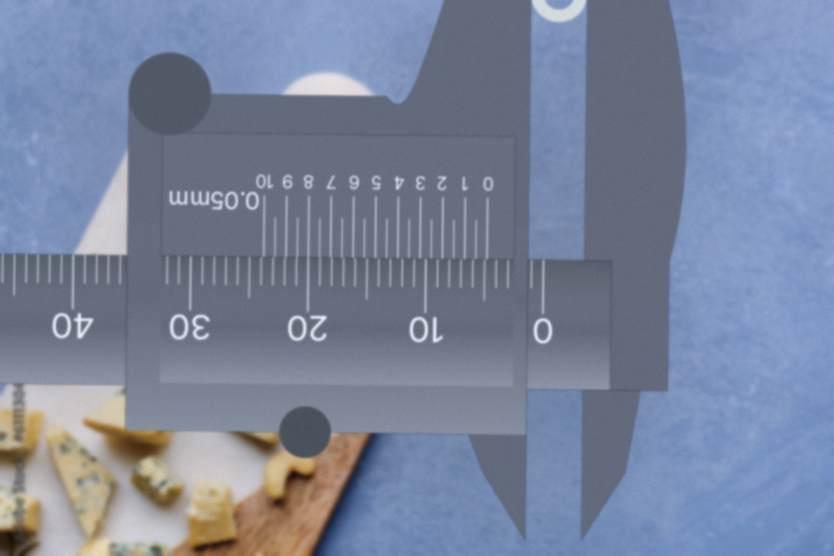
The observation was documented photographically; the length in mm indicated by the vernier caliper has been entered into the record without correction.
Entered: 4.8 mm
